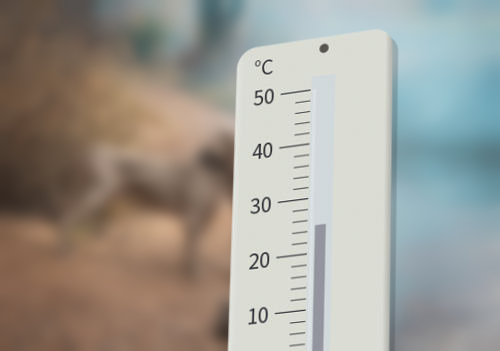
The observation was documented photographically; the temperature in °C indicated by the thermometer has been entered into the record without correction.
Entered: 25 °C
